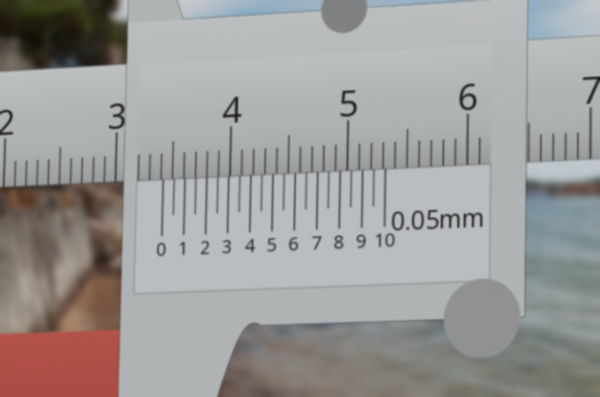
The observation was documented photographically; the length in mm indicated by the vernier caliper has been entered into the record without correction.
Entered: 34.2 mm
